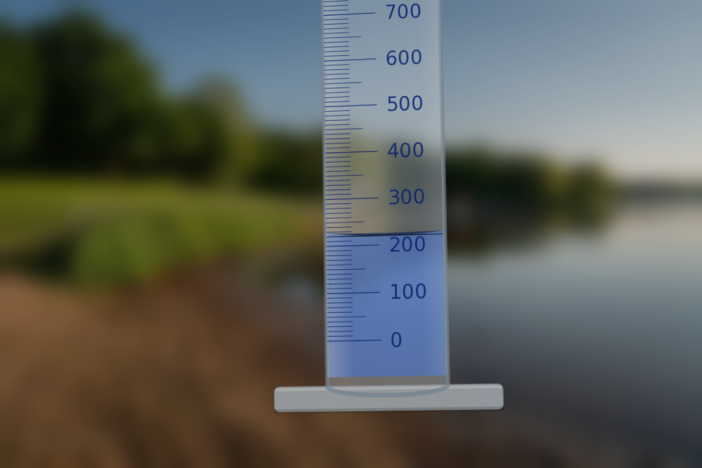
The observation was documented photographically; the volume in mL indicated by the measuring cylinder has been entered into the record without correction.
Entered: 220 mL
